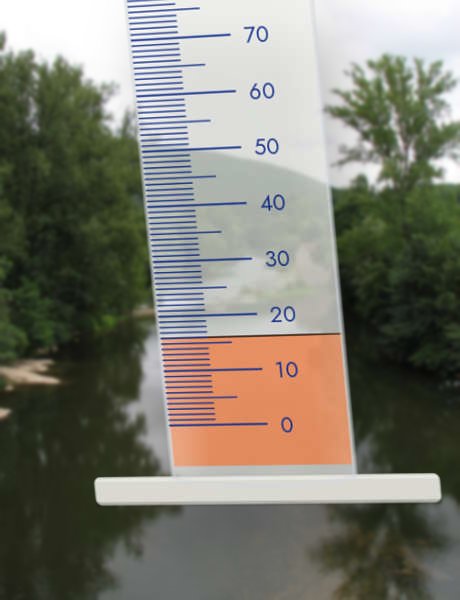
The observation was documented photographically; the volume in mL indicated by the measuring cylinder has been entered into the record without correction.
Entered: 16 mL
